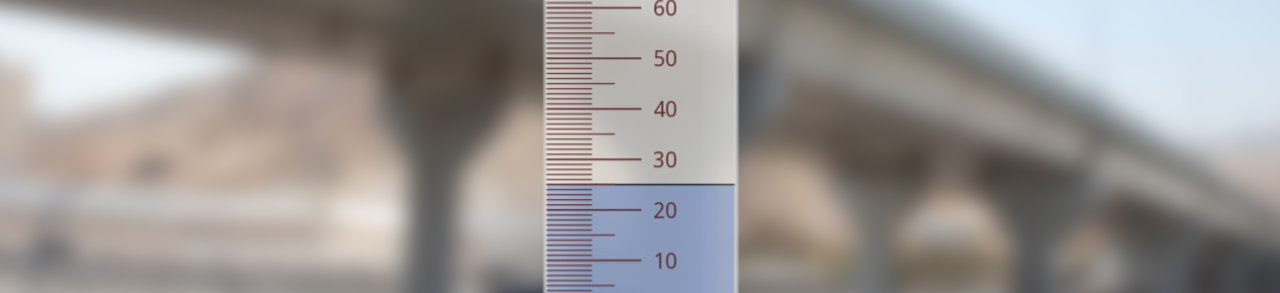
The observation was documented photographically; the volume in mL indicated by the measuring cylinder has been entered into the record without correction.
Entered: 25 mL
